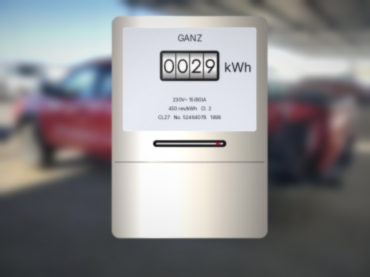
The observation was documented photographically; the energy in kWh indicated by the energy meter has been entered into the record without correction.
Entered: 29 kWh
